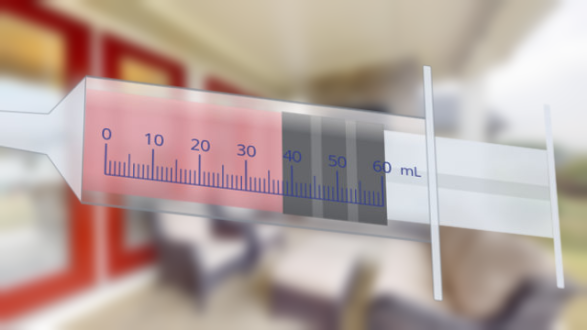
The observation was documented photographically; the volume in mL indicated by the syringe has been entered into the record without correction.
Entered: 38 mL
